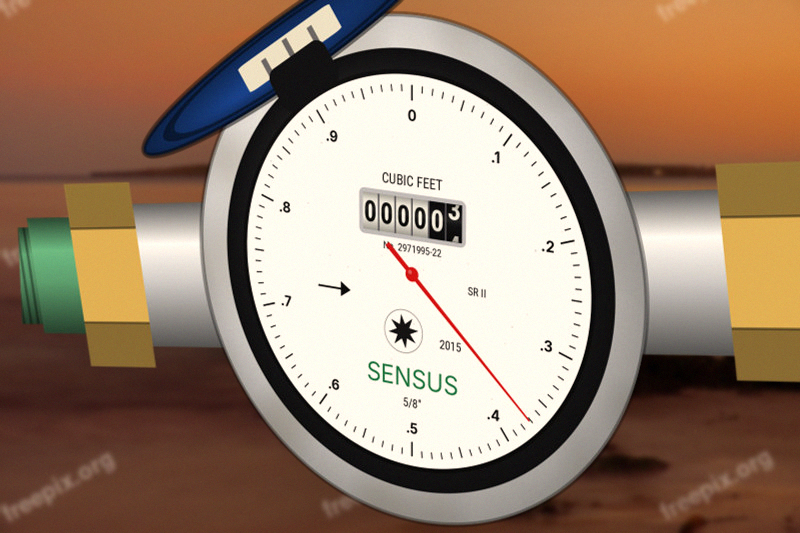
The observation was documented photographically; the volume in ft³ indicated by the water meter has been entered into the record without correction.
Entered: 3.37 ft³
